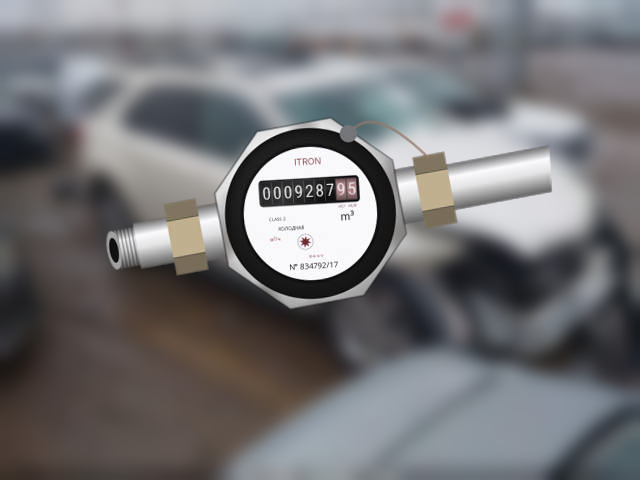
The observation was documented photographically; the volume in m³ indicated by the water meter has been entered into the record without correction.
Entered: 9287.95 m³
